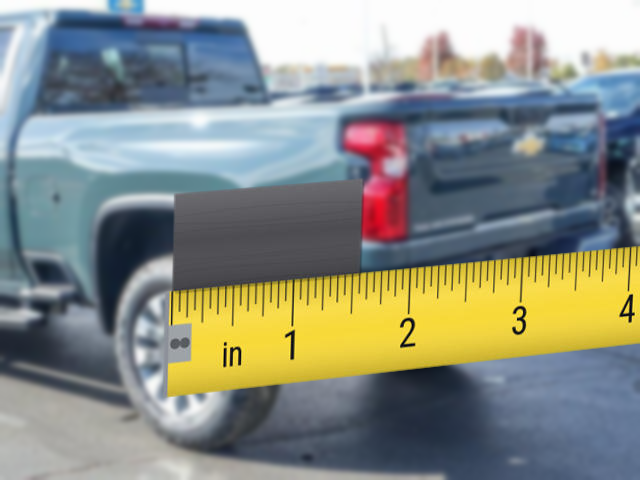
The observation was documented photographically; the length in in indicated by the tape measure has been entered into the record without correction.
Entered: 1.5625 in
